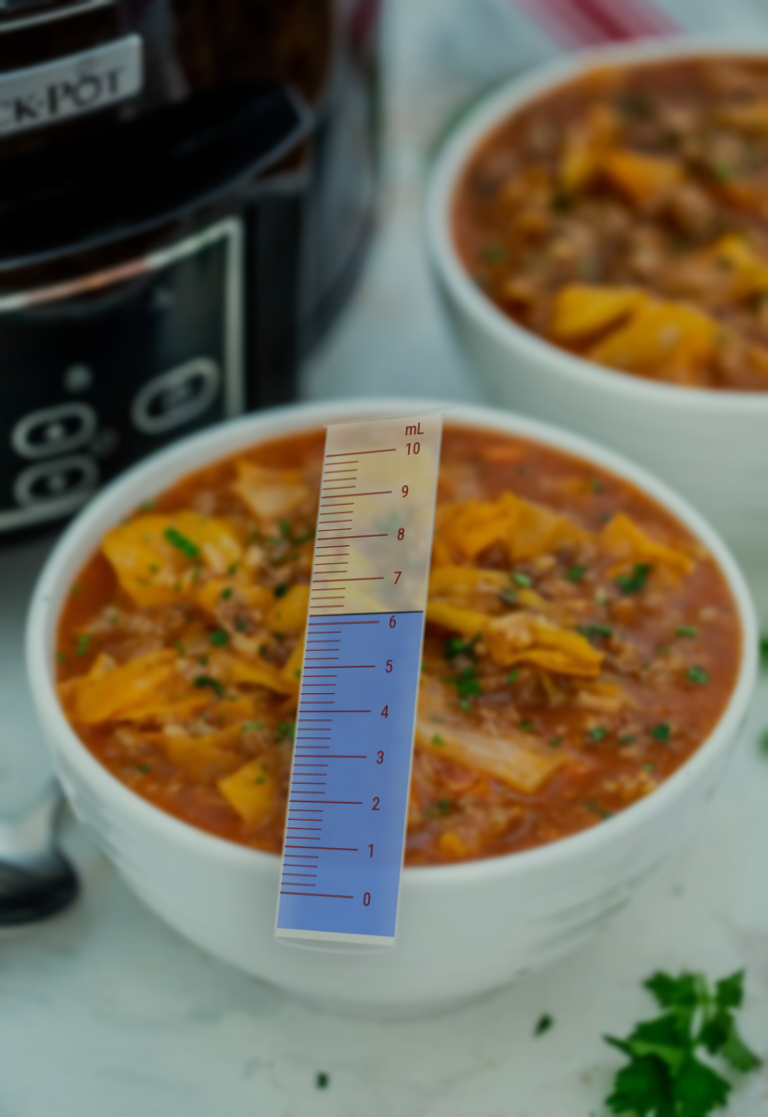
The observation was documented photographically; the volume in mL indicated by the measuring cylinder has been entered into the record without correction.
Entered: 6.2 mL
